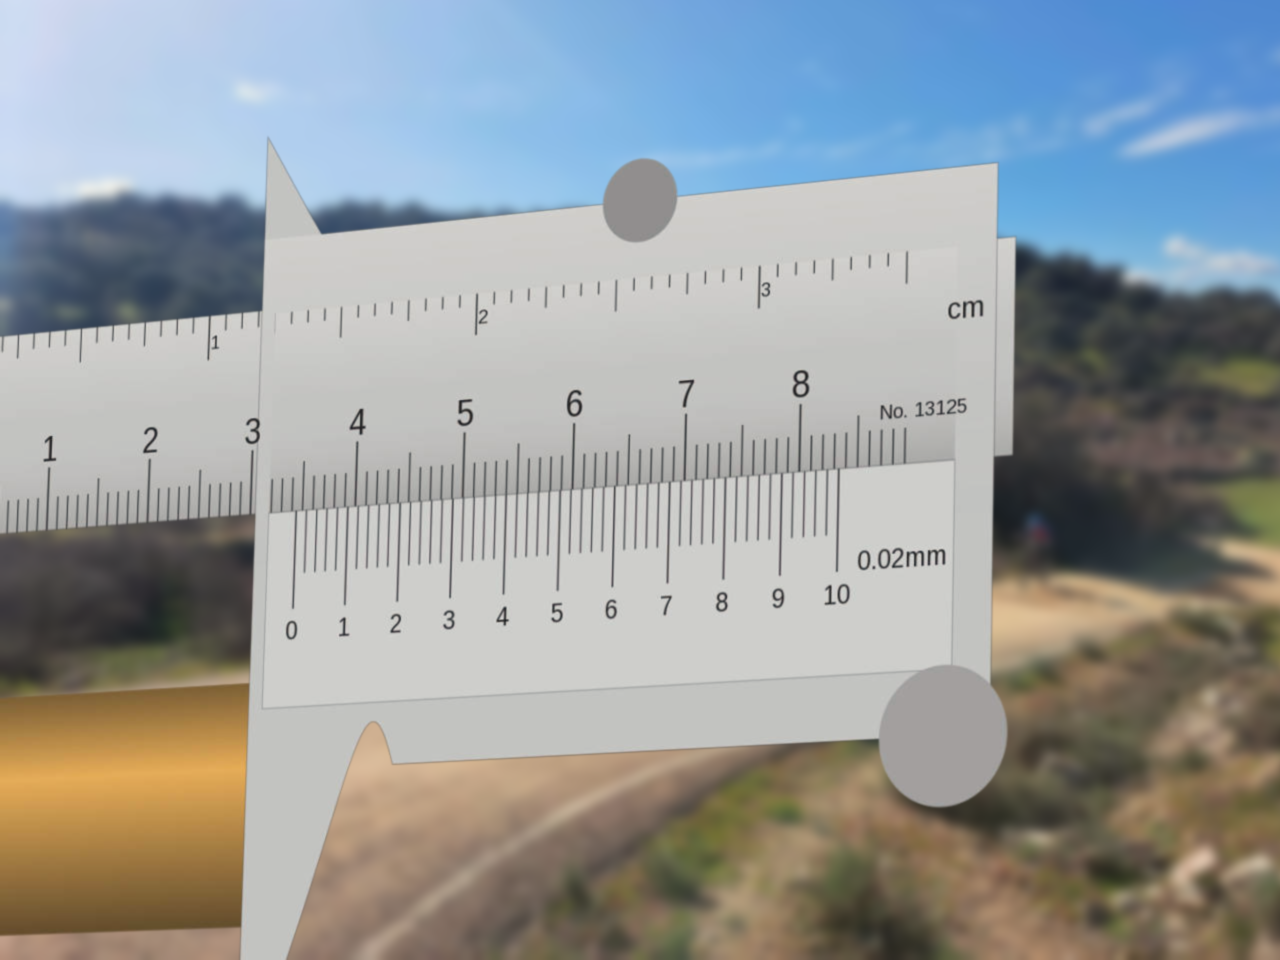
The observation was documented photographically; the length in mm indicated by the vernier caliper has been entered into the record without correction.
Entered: 34.4 mm
